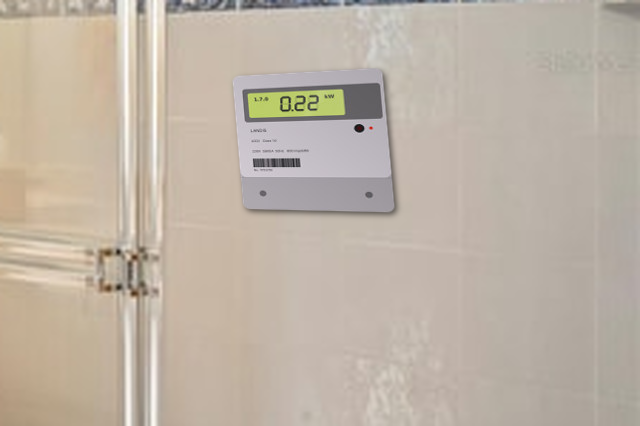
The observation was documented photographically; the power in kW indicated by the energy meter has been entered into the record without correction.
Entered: 0.22 kW
